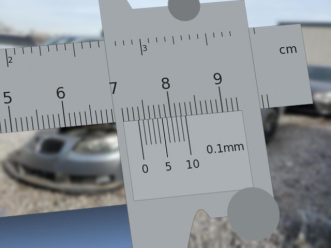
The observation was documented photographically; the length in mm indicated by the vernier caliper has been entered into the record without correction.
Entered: 73.8 mm
